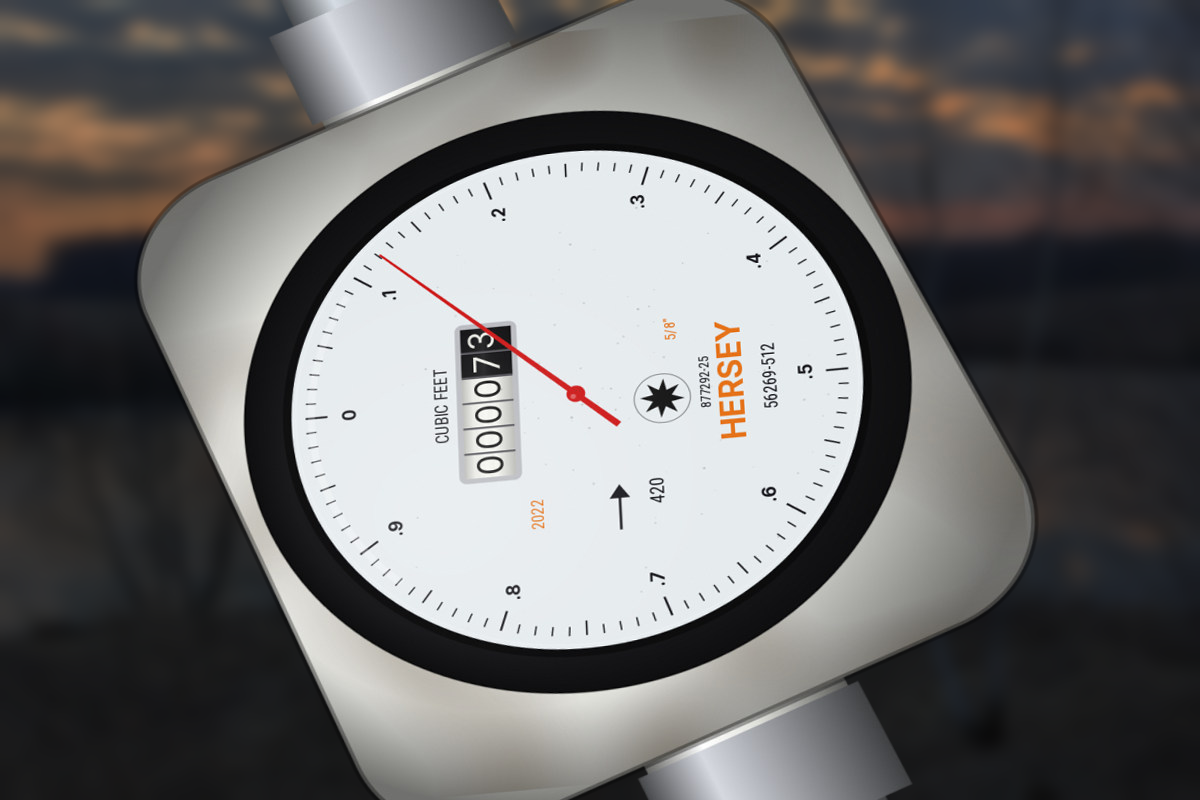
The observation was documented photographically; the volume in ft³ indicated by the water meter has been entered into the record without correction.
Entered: 73.12 ft³
